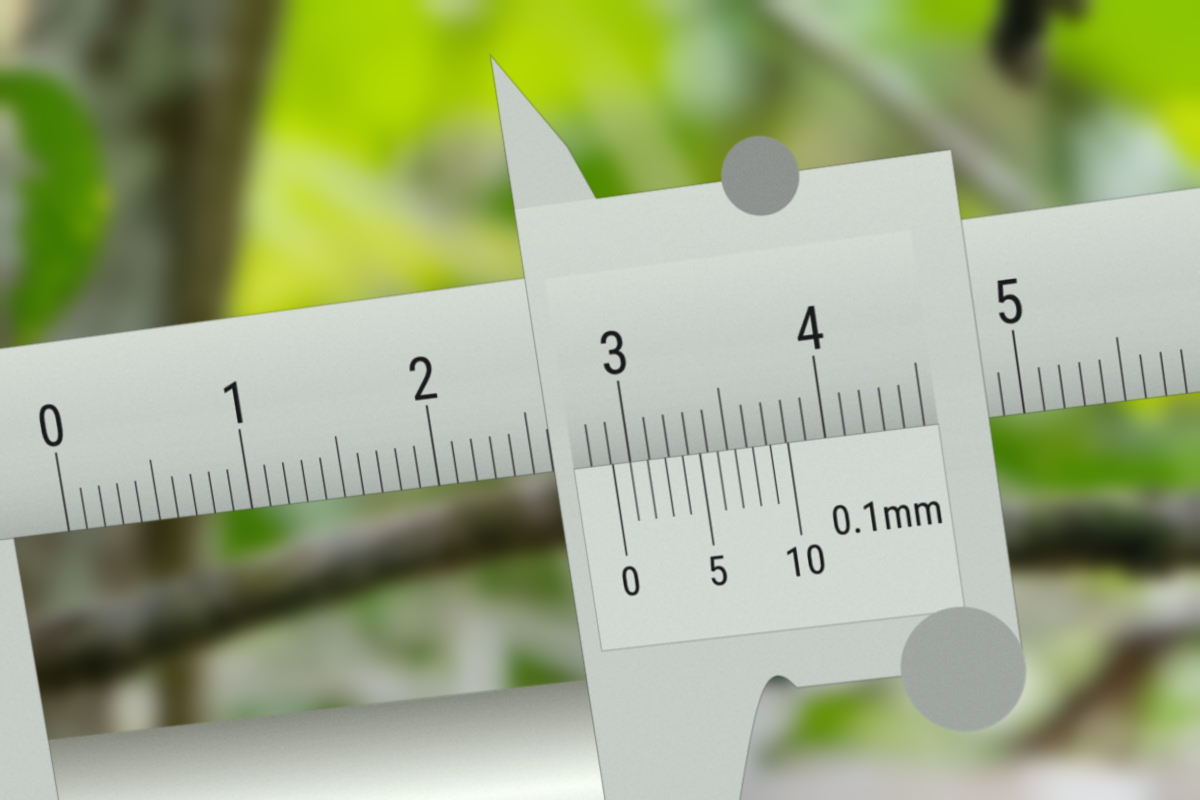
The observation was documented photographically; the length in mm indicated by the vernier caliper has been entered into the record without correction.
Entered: 29.1 mm
